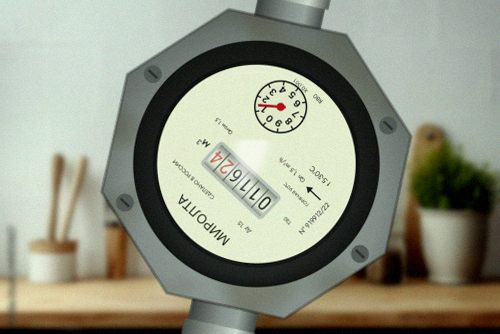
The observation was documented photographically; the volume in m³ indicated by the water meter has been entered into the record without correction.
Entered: 116.241 m³
